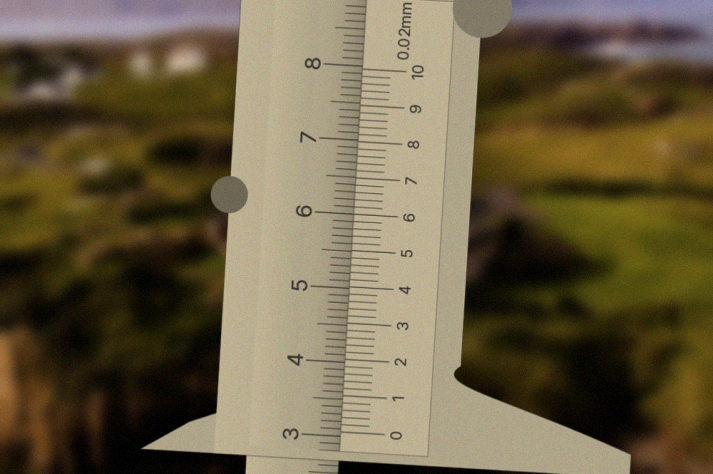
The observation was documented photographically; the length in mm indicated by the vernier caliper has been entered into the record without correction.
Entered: 30.6 mm
